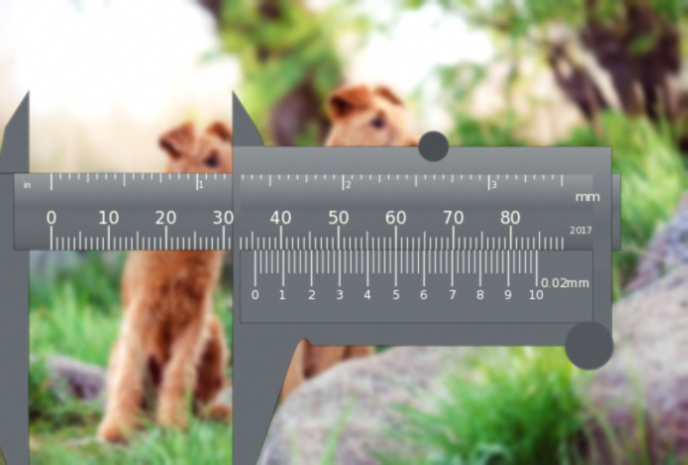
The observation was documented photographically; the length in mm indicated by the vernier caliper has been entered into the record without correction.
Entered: 35.5 mm
